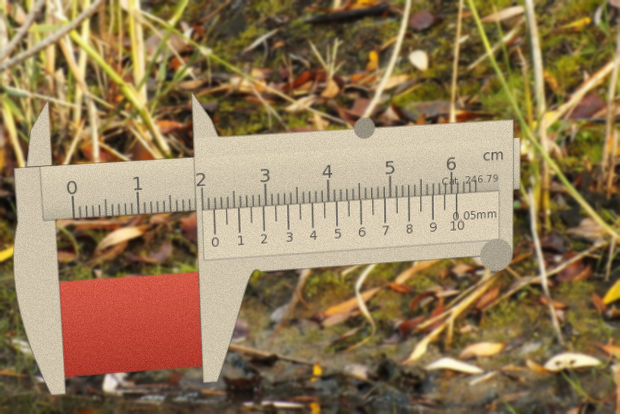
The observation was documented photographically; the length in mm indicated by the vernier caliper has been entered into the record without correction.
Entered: 21.8 mm
